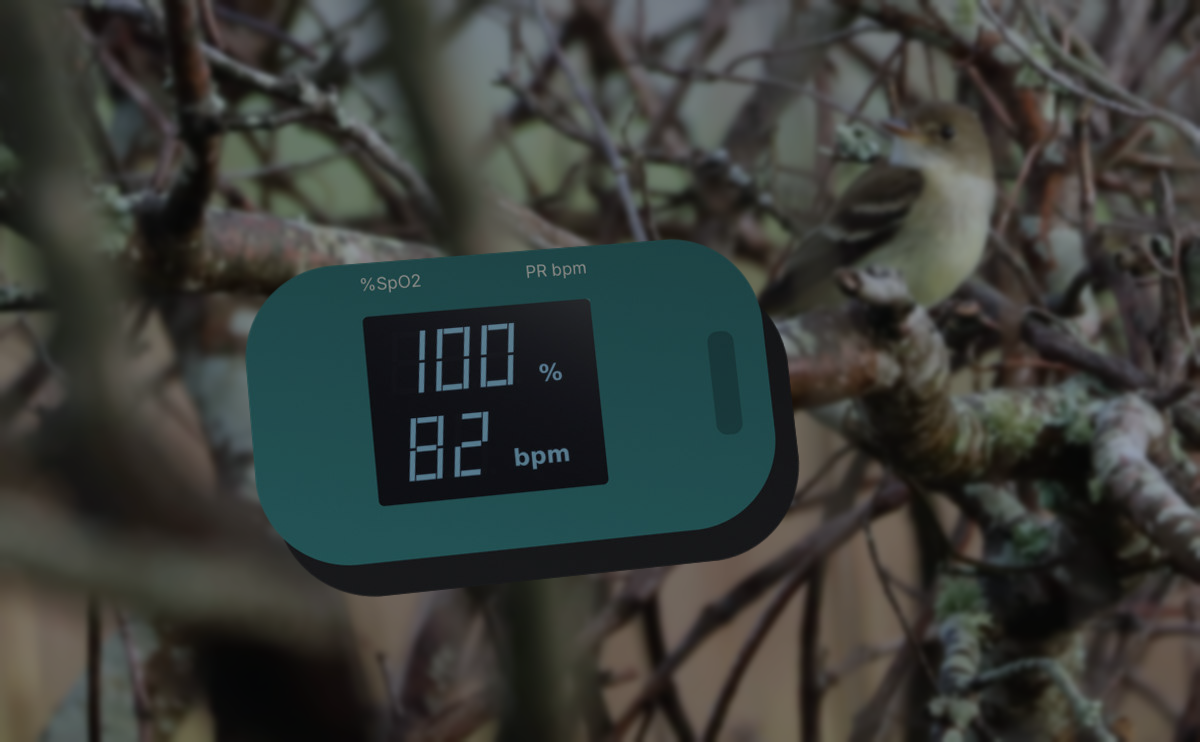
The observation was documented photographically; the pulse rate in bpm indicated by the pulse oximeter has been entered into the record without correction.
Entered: 82 bpm
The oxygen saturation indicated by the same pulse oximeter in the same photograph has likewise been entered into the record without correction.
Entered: 100 %
